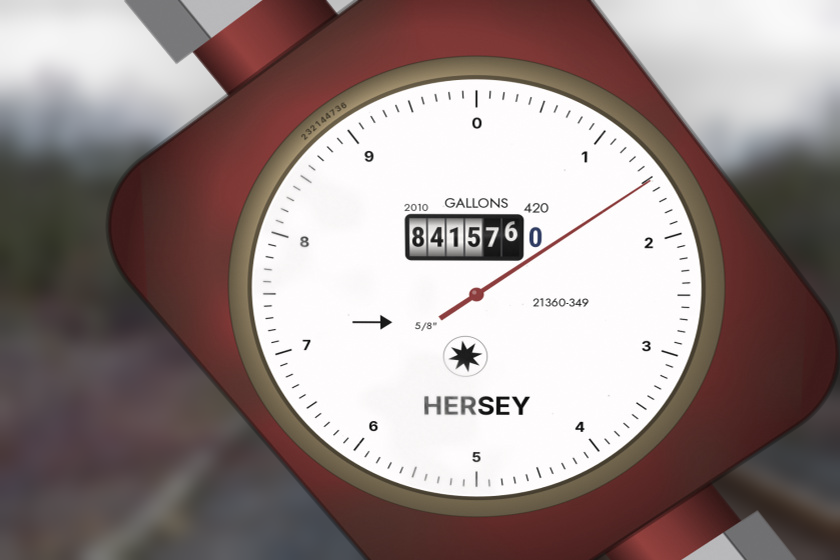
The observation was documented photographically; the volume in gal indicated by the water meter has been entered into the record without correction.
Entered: 8415761.5 gal
